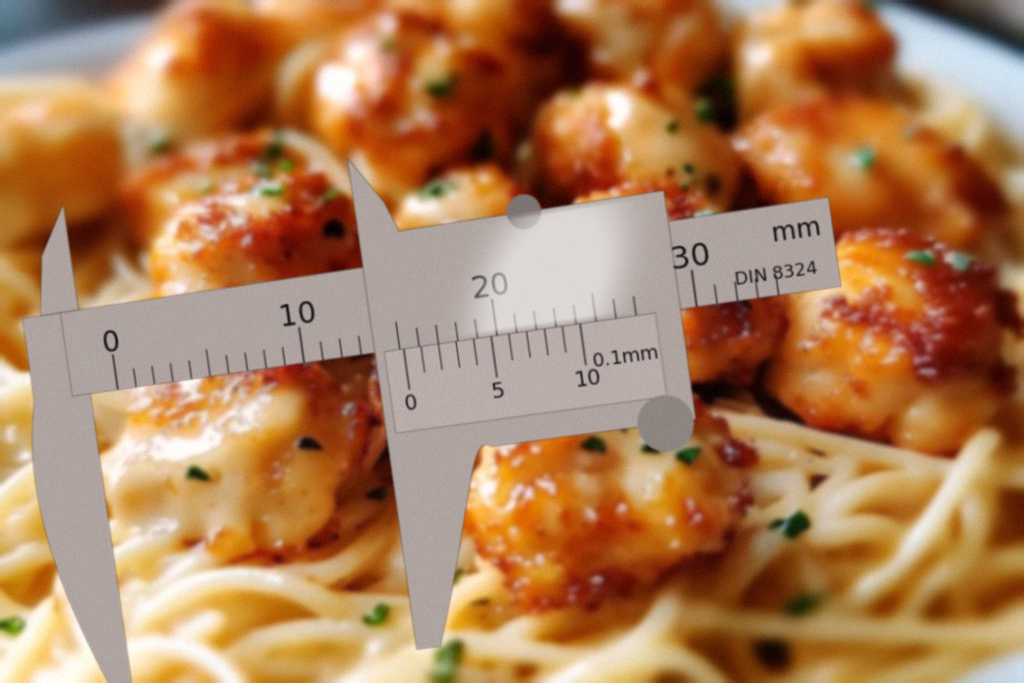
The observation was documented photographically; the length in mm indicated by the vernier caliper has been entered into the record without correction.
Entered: 15.2 mm
